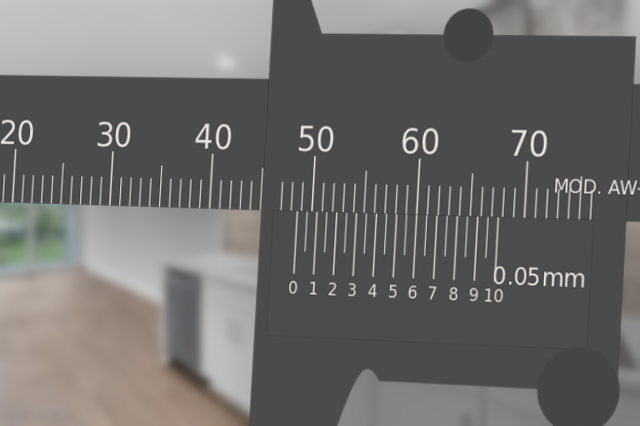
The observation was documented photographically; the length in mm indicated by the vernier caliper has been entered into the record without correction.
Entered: 48.6 mm
